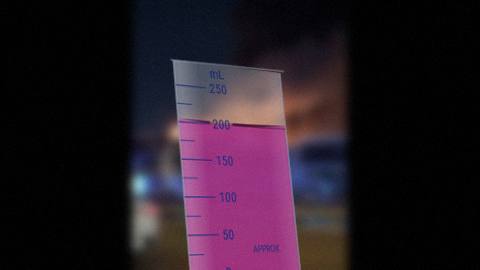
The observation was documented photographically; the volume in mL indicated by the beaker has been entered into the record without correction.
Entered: 200 mL
